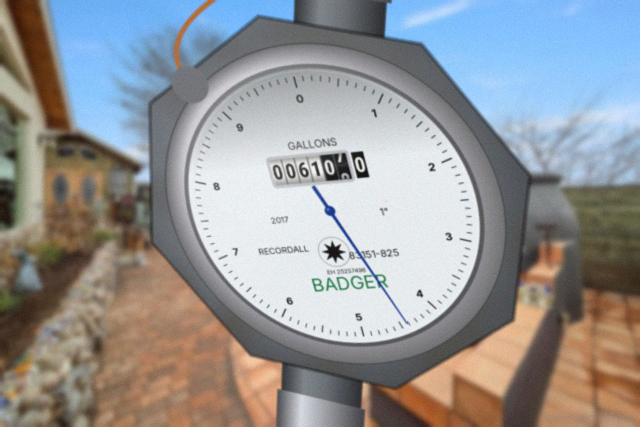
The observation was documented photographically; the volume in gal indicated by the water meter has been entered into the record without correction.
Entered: 61074.4 gal
